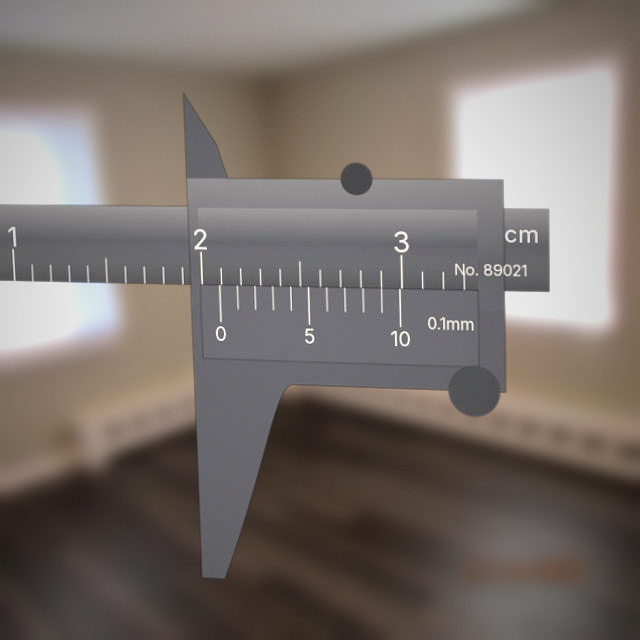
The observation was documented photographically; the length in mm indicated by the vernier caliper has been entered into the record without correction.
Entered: 20.9 mm
